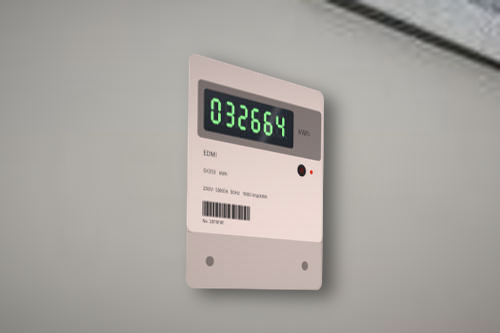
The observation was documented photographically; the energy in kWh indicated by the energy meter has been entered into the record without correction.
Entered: 32664 kWh
